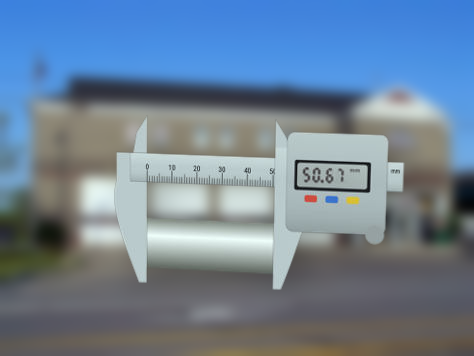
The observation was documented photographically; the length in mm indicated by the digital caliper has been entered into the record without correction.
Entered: 50.67 mm
